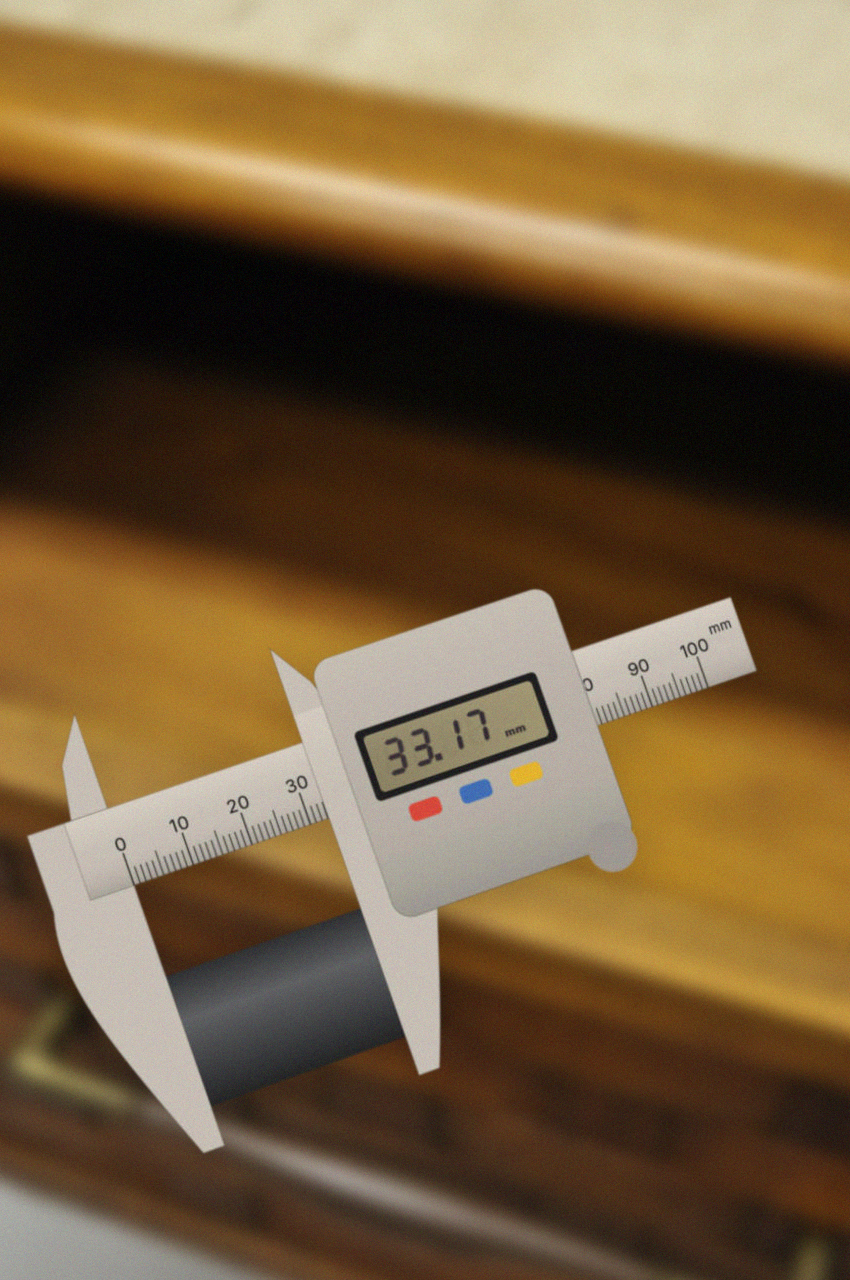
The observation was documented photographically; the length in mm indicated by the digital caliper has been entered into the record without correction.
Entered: 33.17 mm
